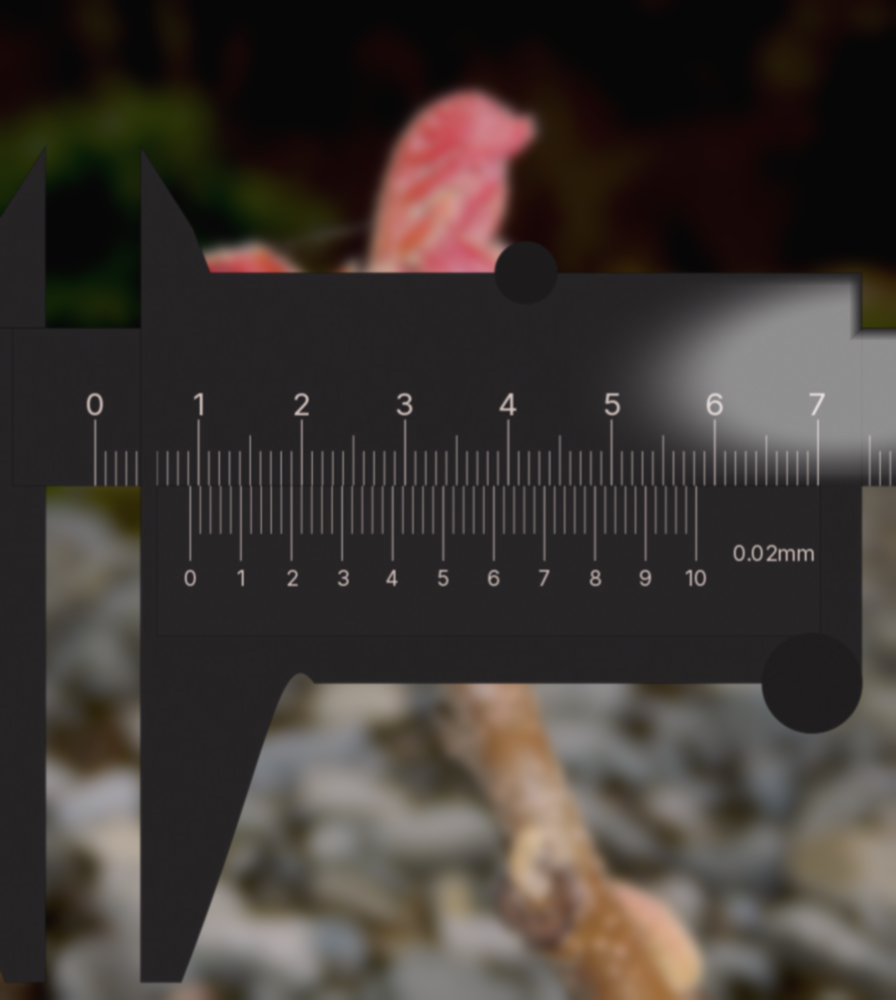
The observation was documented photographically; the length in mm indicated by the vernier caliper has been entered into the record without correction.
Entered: 9.2 mm
